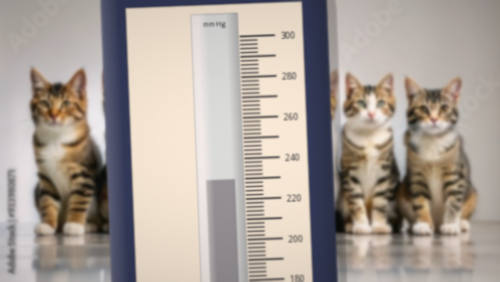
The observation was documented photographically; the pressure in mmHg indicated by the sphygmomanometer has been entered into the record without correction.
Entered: 230 mmHg
